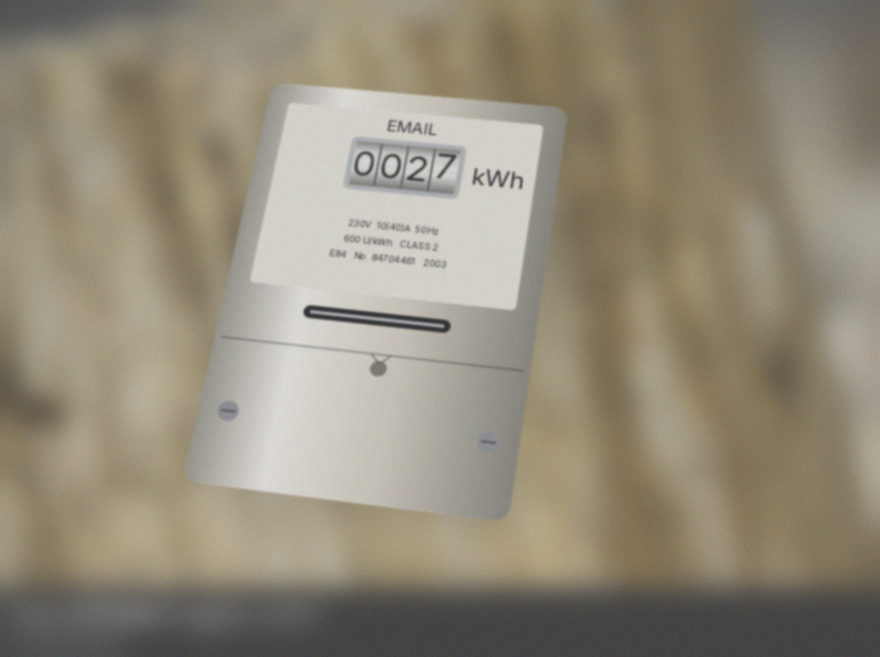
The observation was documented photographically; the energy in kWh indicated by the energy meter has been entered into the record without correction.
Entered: 27 kWh
